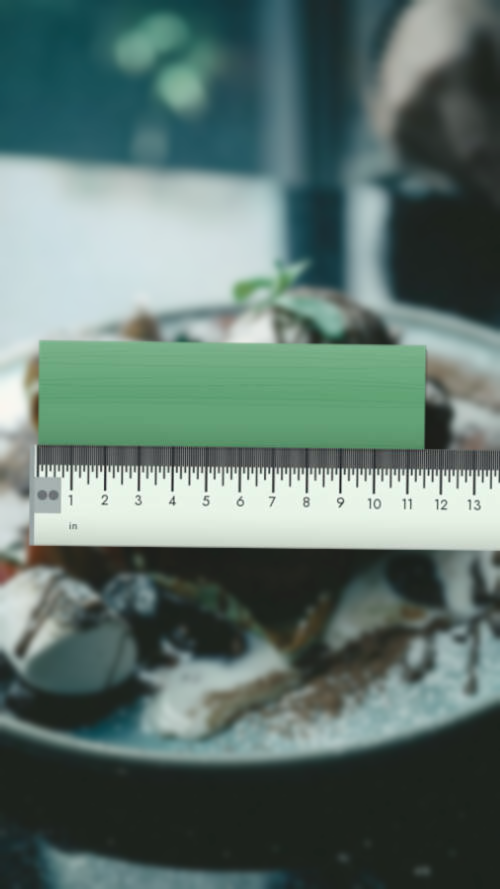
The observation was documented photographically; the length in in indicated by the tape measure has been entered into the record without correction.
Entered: 11.5 in
